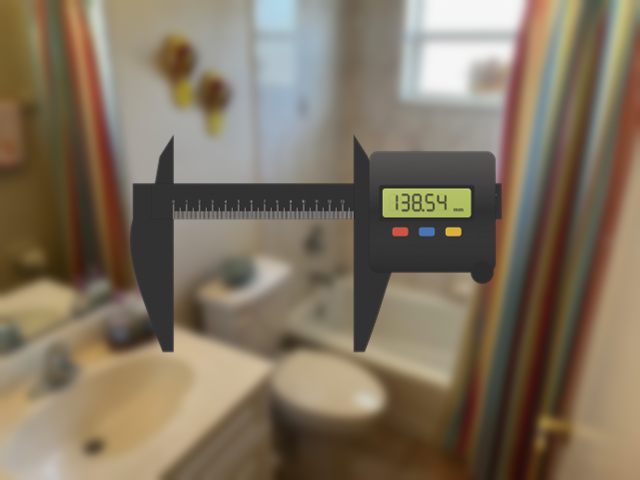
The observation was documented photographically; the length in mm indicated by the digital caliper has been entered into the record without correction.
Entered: 138.54 mm
